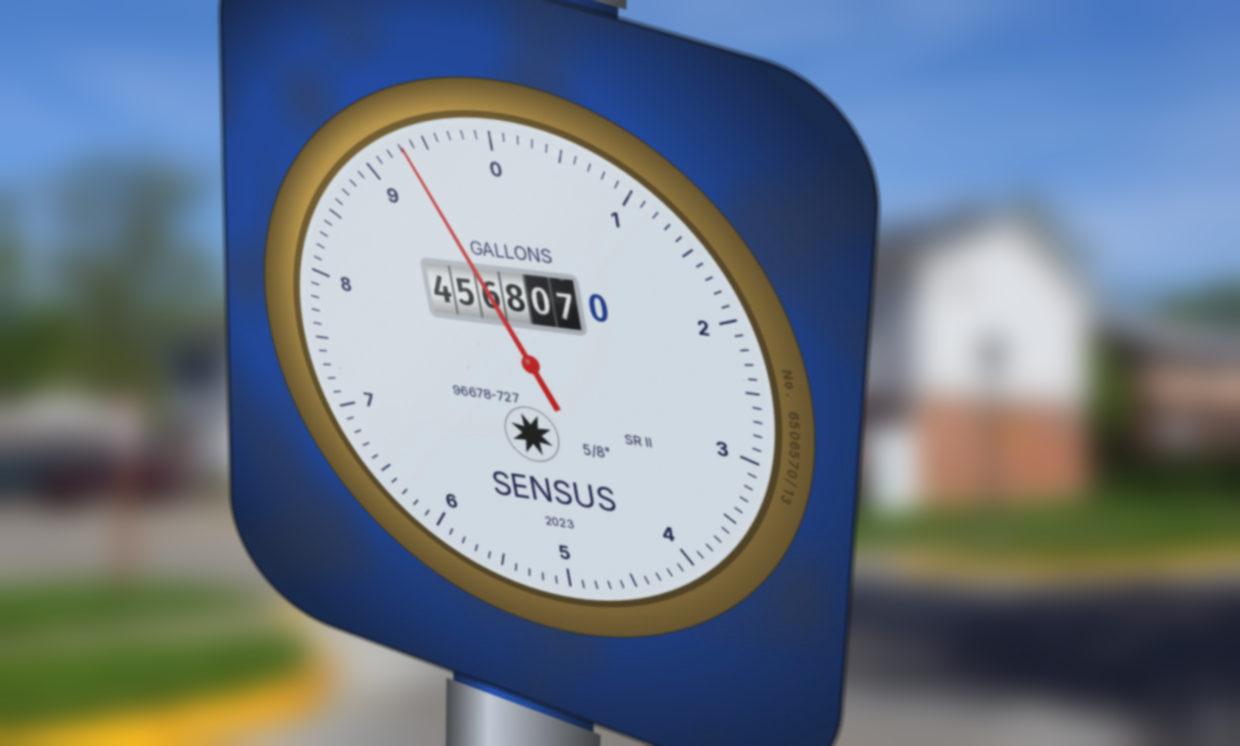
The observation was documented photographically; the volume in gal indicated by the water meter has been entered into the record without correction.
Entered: 4568069.3 gal
